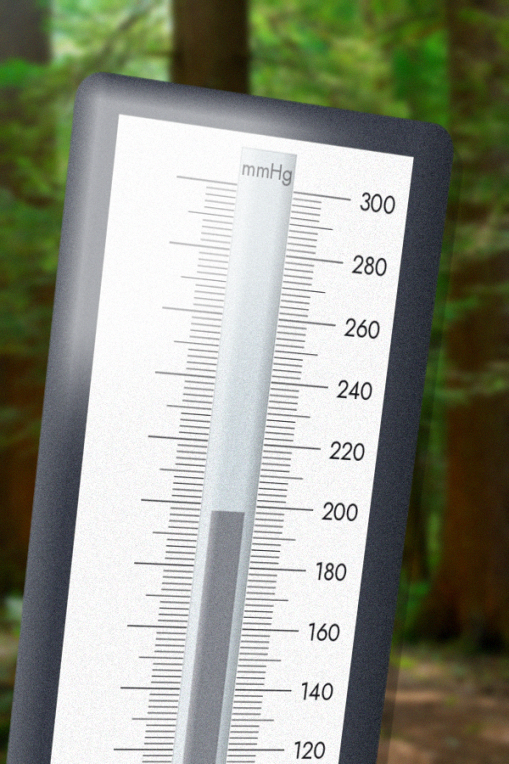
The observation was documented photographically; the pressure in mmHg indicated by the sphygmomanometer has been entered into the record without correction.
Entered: 198 mmHg
